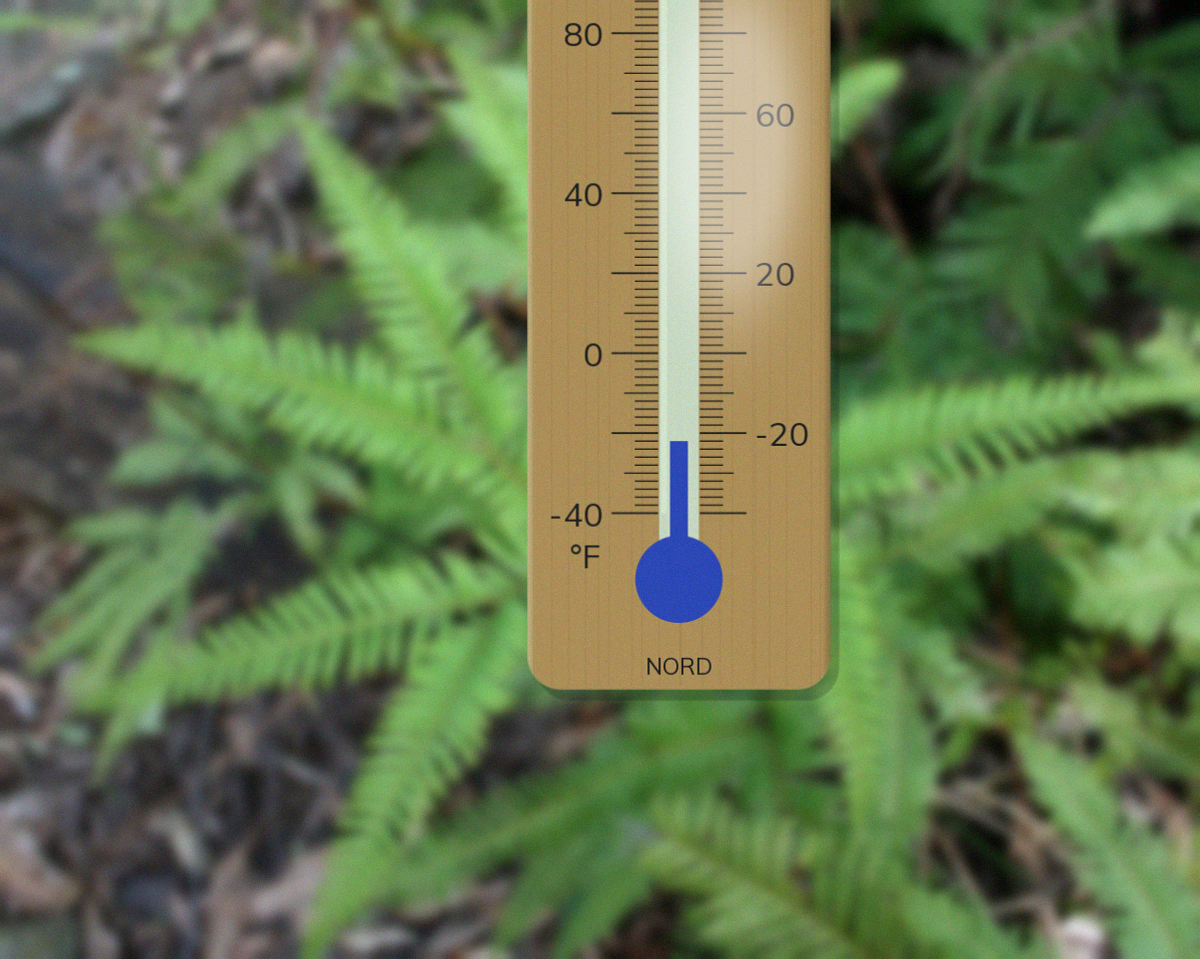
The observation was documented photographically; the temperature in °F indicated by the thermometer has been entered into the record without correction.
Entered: -22 °F
